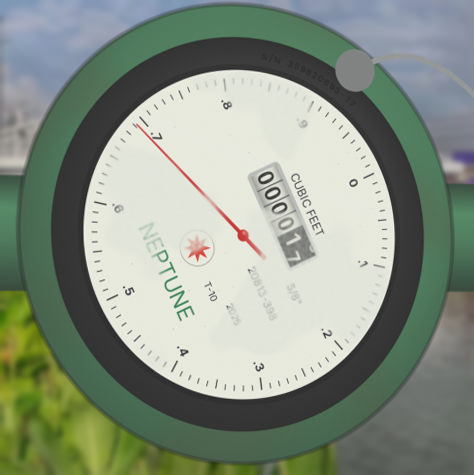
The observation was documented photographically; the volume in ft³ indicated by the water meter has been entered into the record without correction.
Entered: 16.69 ft³
